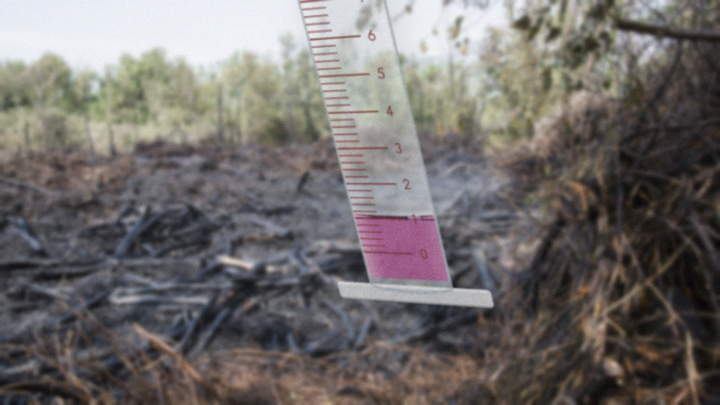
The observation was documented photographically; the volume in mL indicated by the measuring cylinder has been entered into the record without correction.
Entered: 1 mL
